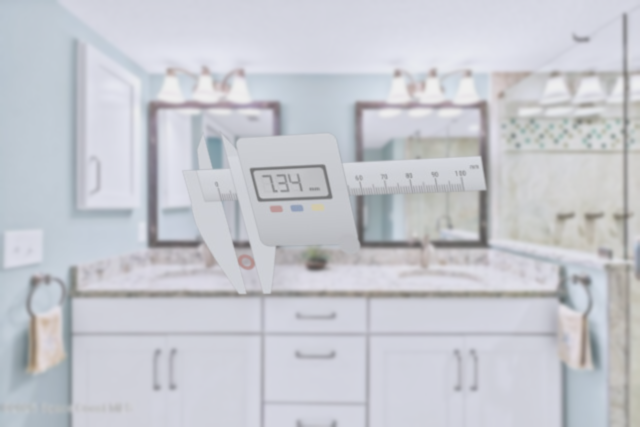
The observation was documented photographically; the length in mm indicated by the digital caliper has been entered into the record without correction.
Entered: 7.34 mm
